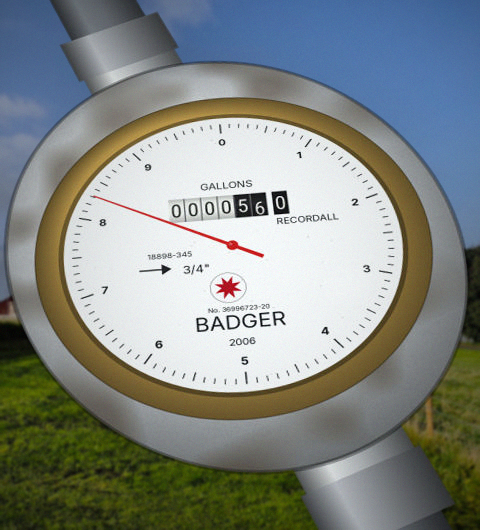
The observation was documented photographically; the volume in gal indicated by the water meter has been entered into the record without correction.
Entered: 558.3 gal
